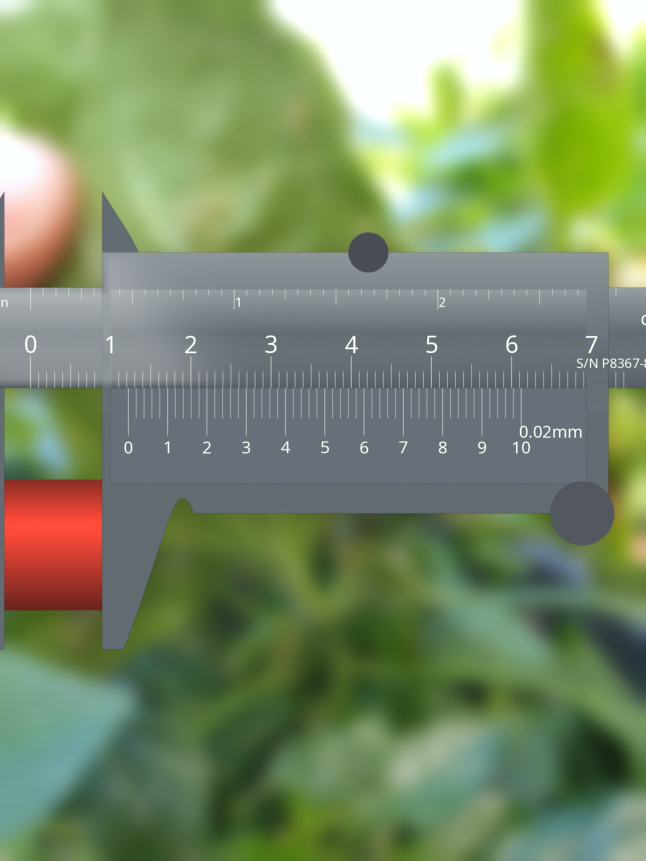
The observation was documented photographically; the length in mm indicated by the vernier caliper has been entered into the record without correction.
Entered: 12.2 mm
